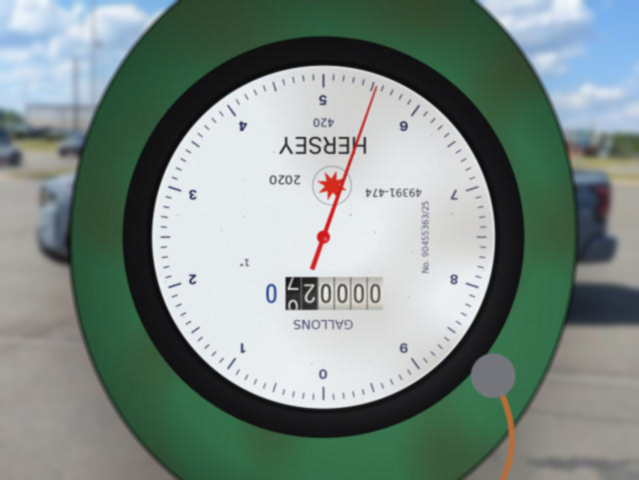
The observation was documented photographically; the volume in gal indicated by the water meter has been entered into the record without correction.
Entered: 265.5 gal
